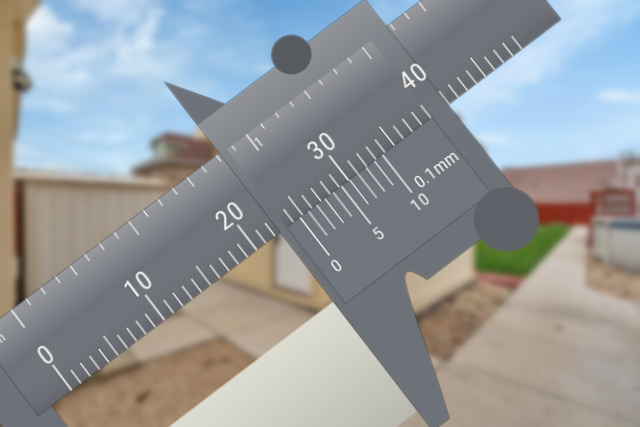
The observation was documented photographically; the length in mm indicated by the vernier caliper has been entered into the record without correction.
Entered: 24.7 mm
